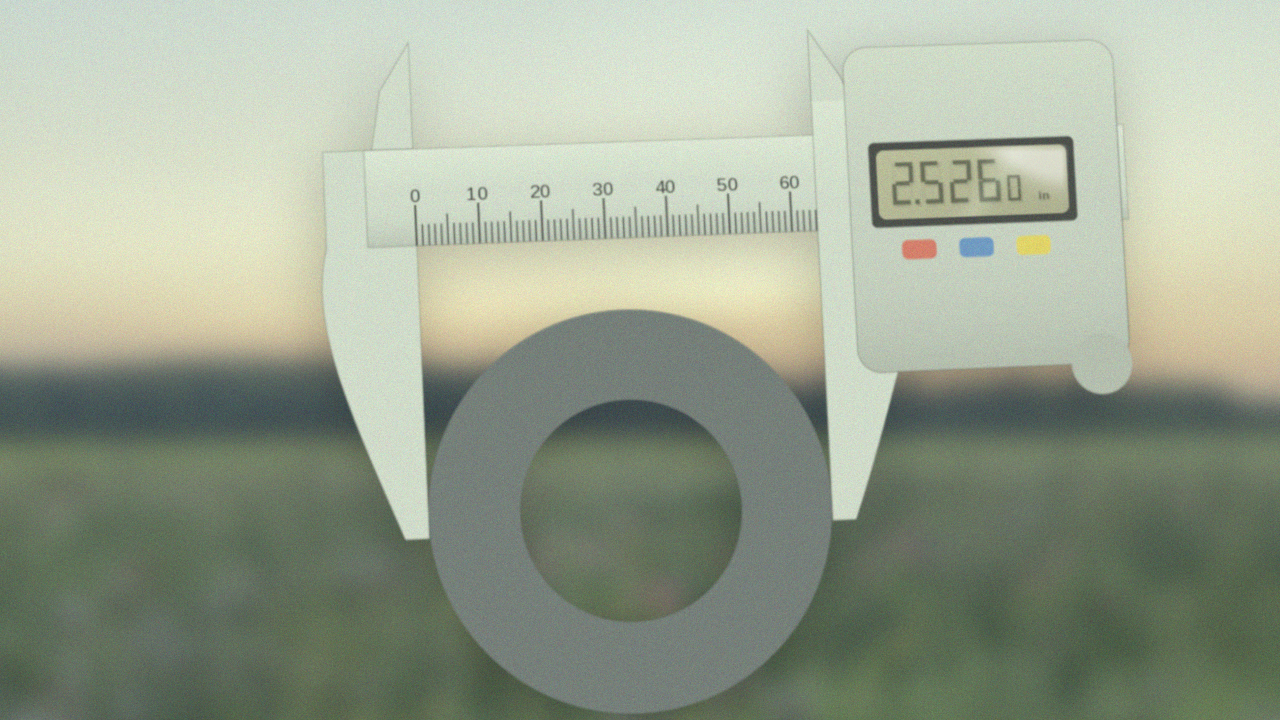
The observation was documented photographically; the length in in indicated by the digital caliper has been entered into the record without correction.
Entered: 2.5260 in
